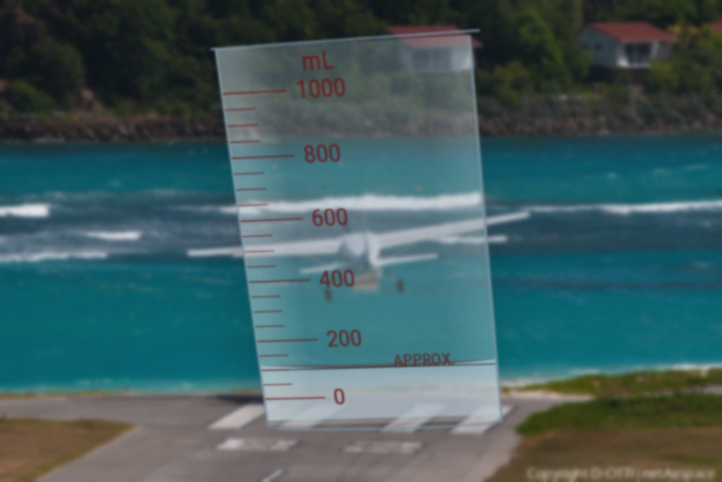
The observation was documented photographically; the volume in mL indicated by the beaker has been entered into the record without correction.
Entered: 100 mL
